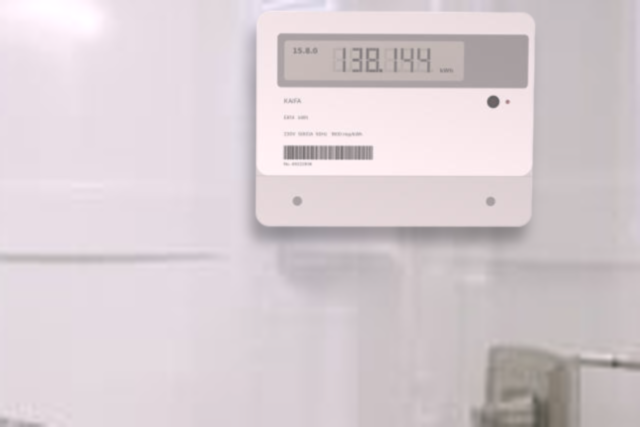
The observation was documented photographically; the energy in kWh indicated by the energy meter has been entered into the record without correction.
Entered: 138.144 kWh
